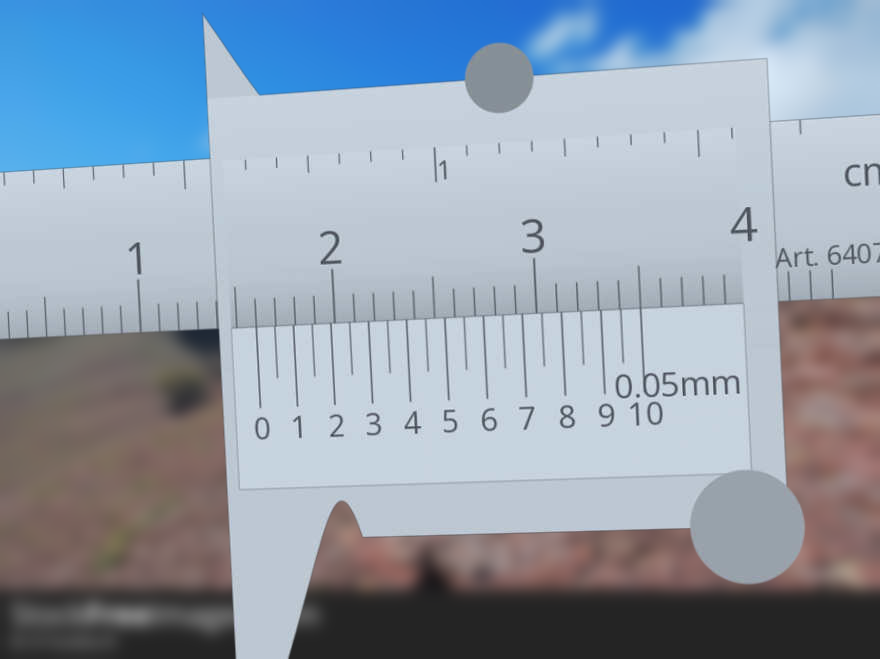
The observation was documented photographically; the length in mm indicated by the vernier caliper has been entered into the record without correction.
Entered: 16.0 mm
